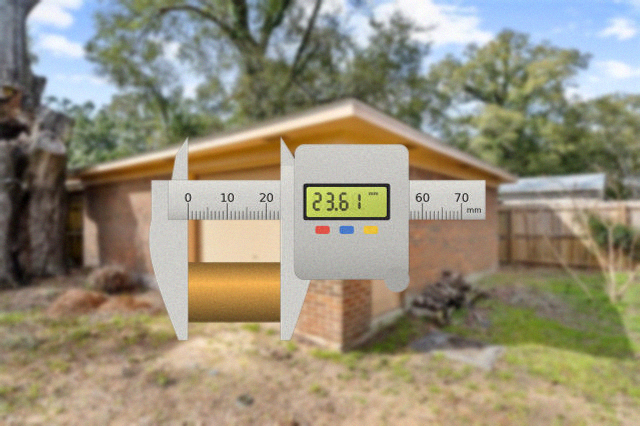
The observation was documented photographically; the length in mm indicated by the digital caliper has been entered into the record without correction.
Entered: 23.61 mm
